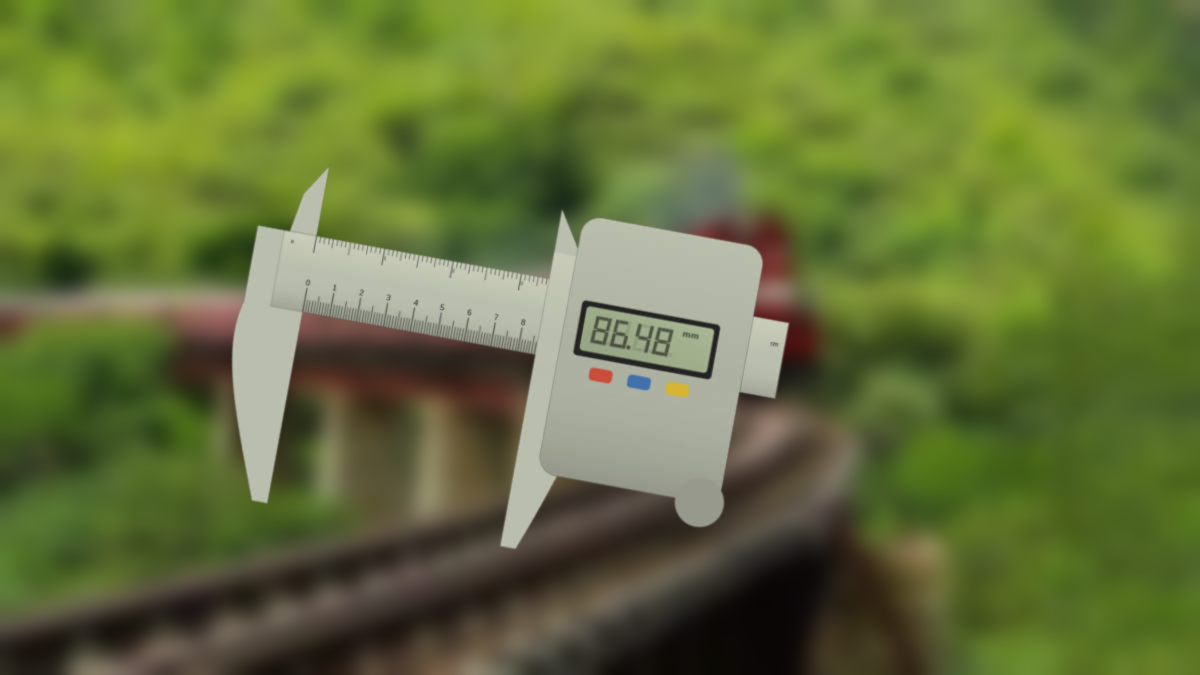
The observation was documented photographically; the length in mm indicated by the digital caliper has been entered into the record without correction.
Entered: 86.48 mm
